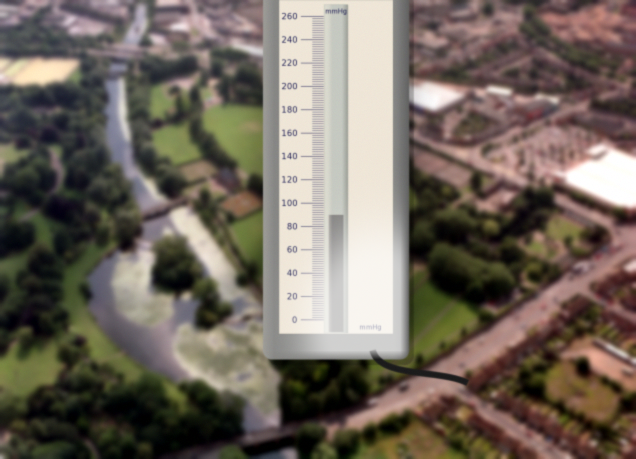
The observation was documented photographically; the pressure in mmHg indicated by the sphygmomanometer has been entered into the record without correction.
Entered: 90 mmHg
